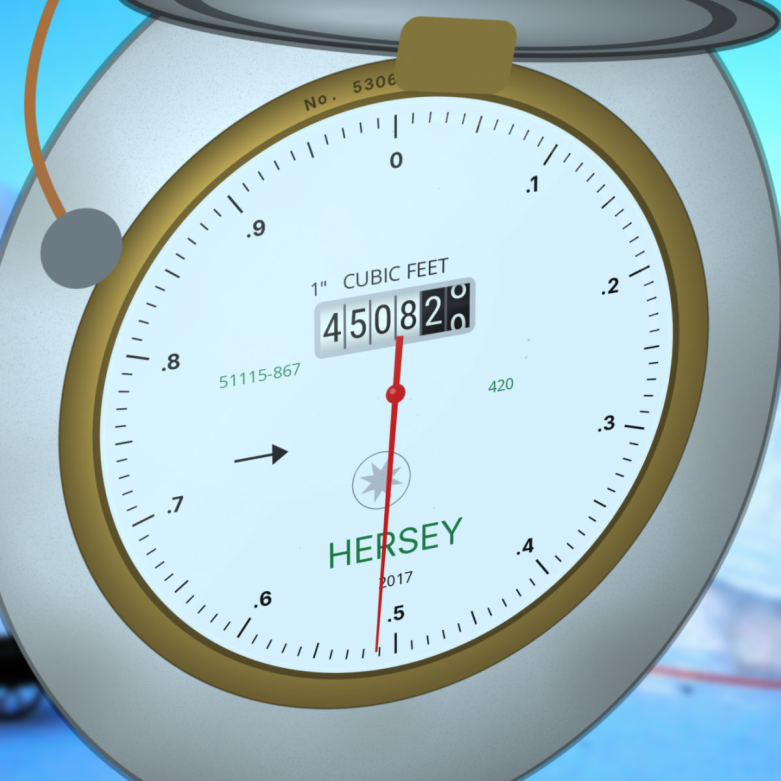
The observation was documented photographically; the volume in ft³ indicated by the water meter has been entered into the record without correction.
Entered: 450828.51 ft³
